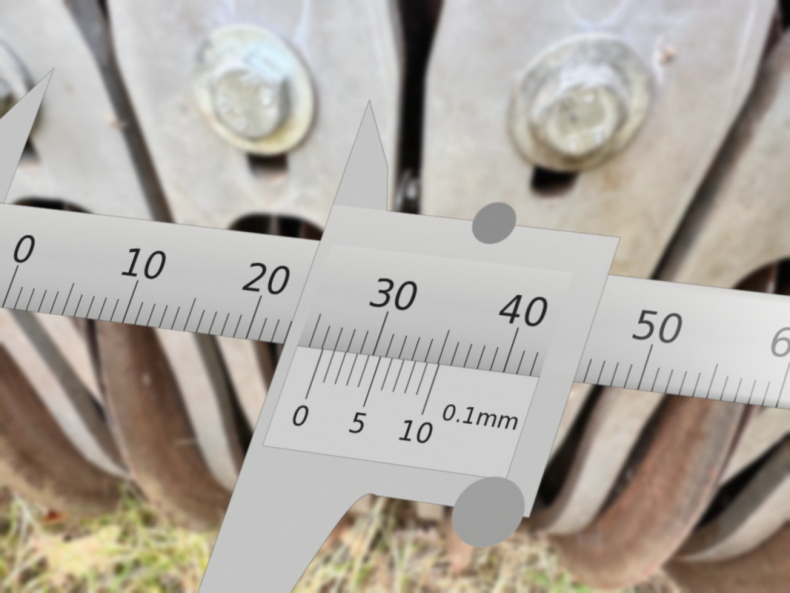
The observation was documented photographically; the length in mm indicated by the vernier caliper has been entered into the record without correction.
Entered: 26.1 mm
